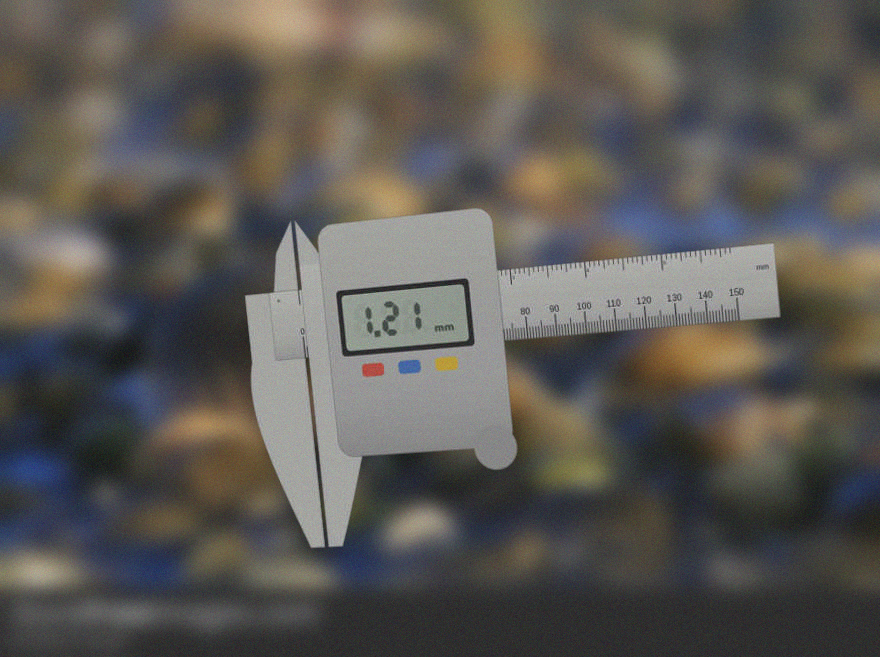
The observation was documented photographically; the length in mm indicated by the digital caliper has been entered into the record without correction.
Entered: 1.21 mm
